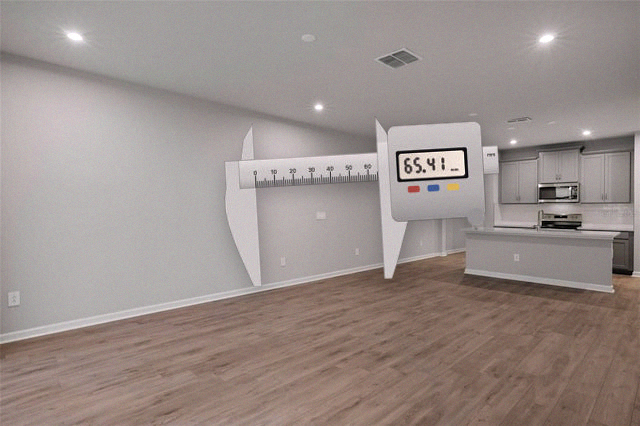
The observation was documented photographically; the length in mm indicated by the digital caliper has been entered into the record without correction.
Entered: 65.41 mm
